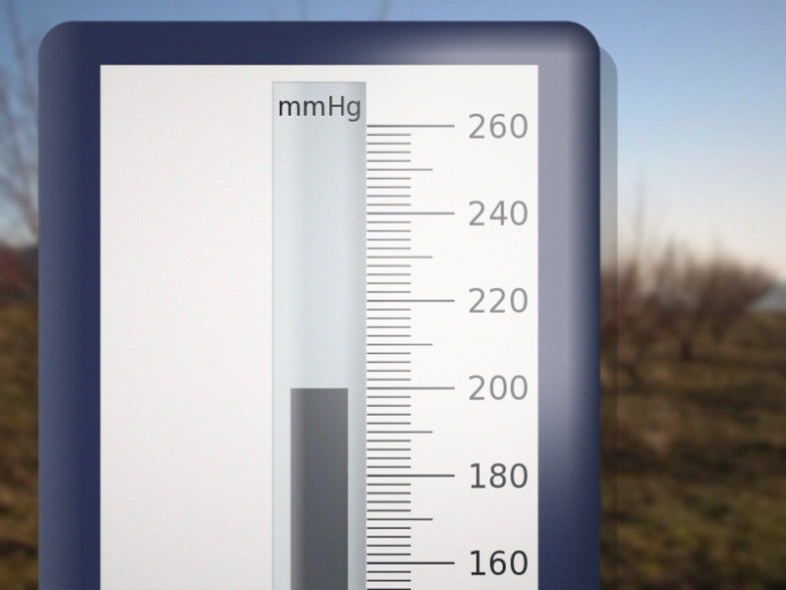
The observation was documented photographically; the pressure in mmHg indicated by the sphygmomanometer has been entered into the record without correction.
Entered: 200 mmHg
